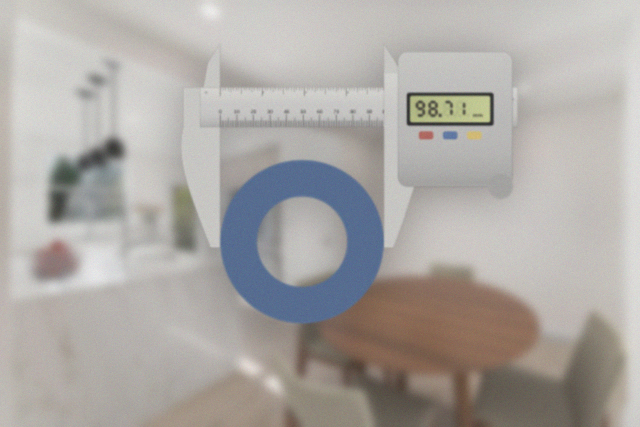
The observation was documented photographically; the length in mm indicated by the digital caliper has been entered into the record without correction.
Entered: 98.71 mm
